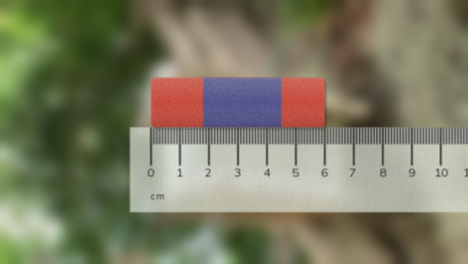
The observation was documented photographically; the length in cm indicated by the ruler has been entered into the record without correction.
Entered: 6 cm
